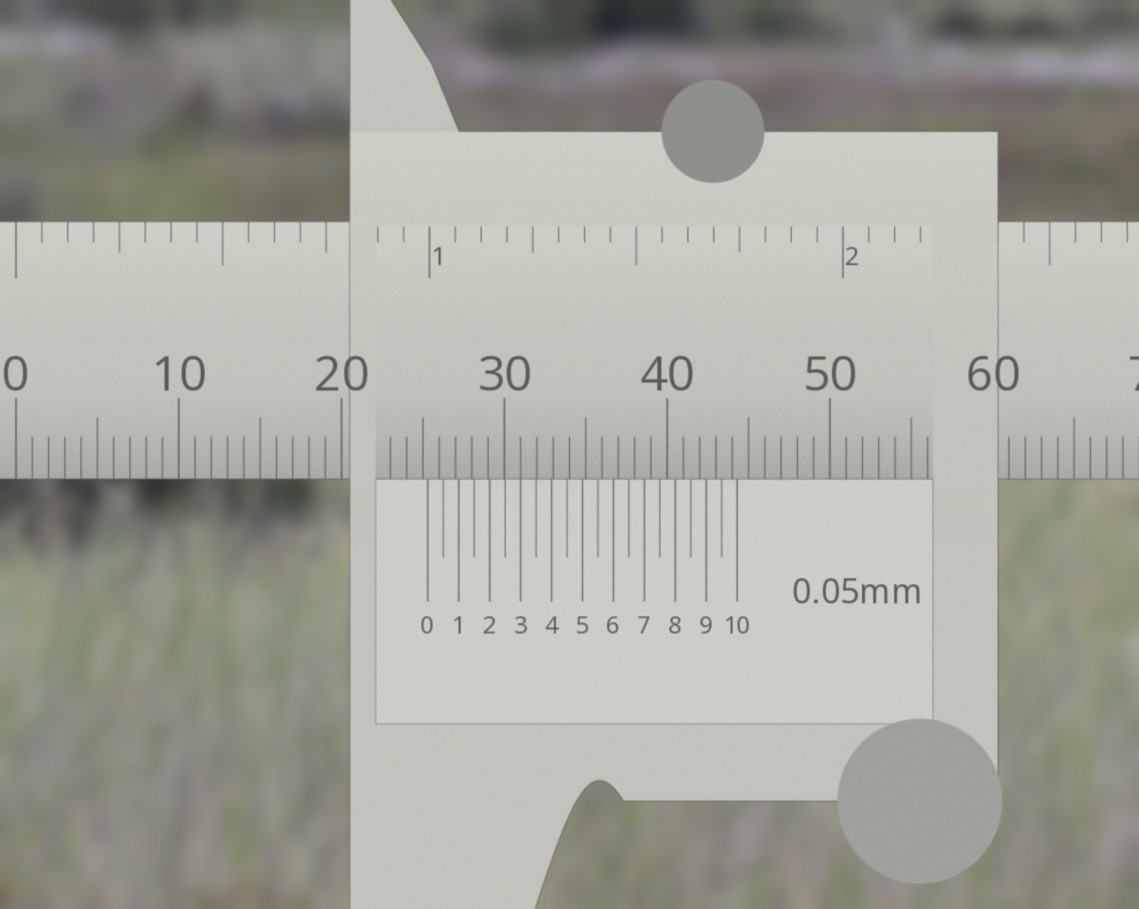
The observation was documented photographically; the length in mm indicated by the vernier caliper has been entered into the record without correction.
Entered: 25.3 mm
